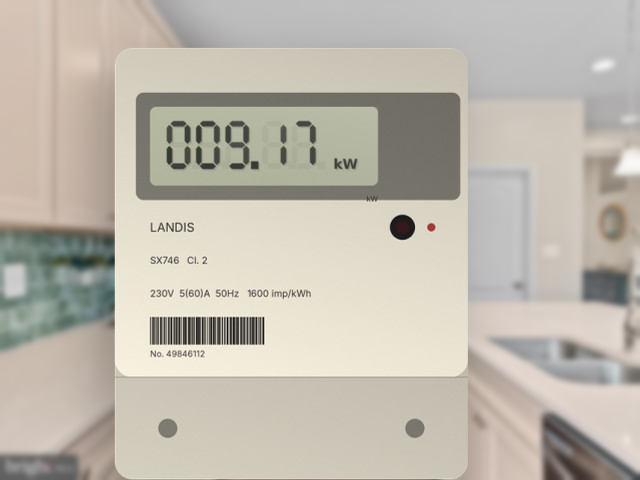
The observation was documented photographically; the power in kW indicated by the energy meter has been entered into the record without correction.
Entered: 9.17 kW
